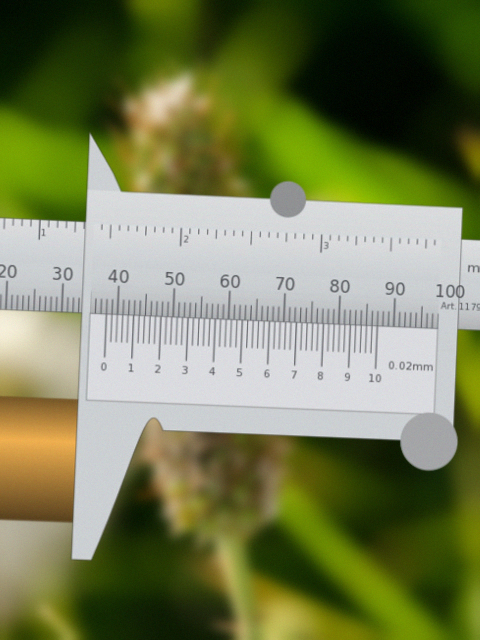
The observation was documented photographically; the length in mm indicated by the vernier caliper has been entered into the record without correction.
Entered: 38.0 mm
